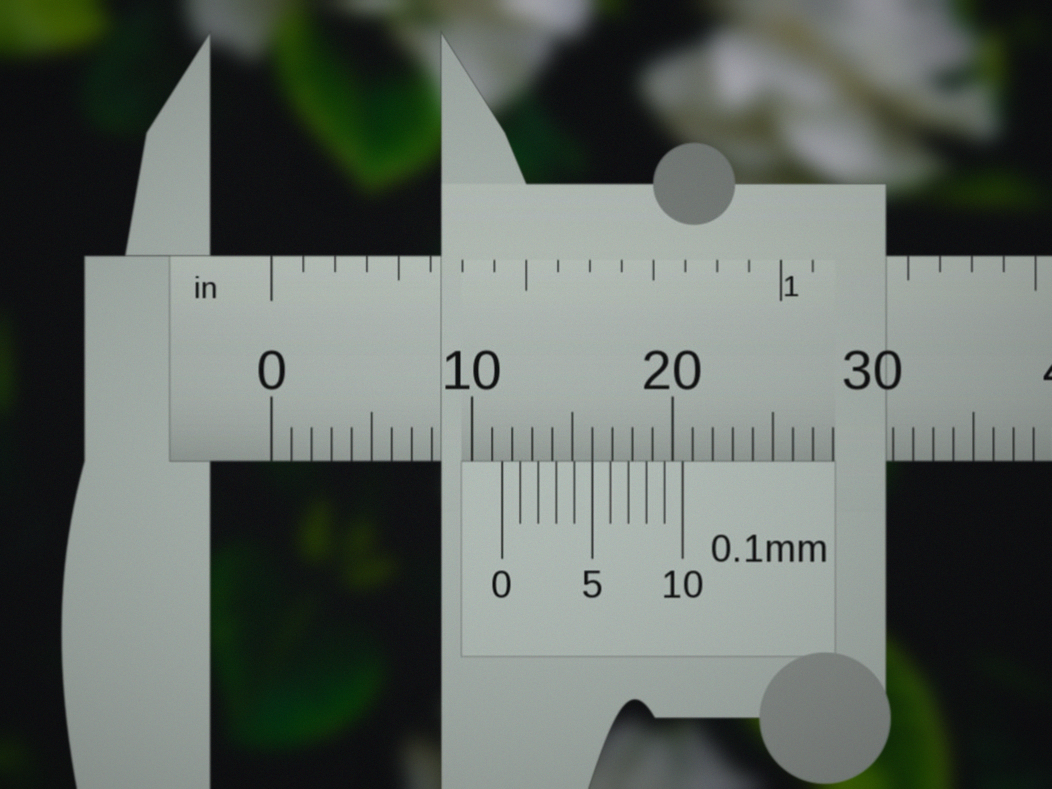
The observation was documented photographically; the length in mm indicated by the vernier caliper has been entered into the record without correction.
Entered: 11.5 mm
